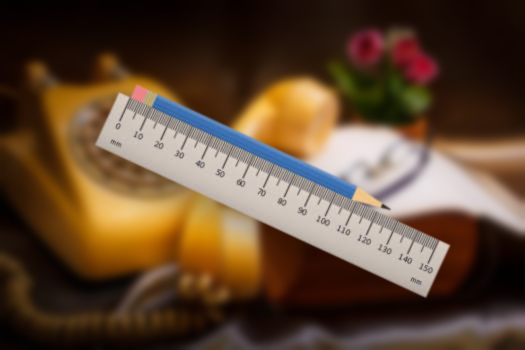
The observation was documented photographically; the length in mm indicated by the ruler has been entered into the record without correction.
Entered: 125 mm
